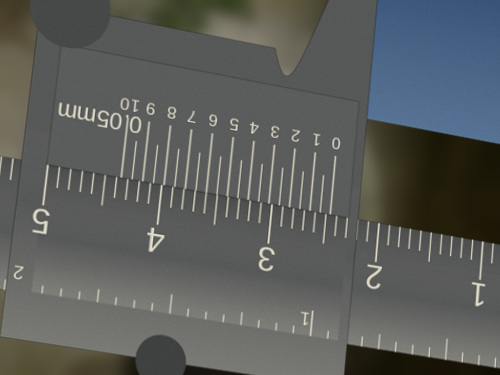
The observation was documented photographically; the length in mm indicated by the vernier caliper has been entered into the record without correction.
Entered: 24.6 mm
